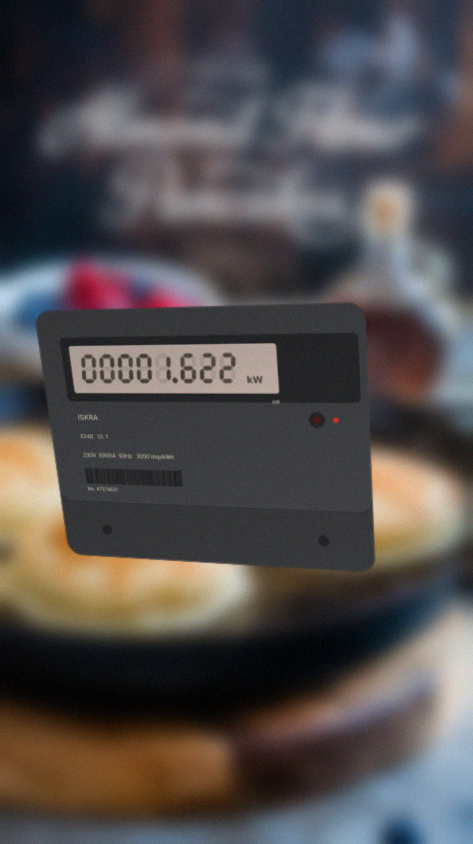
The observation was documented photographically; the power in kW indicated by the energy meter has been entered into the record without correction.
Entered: 1.622 kW
